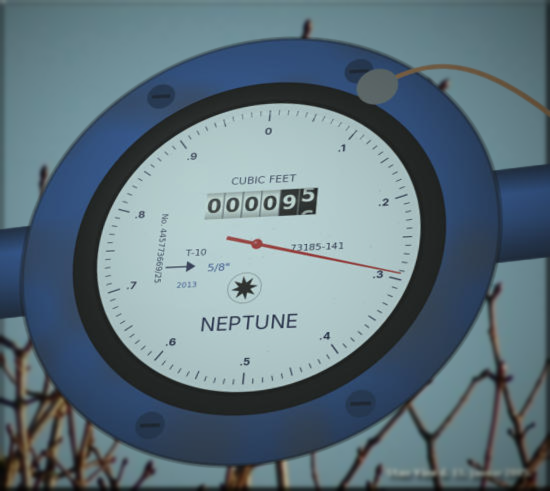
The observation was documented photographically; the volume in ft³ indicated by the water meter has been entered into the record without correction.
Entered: 95.29 ft³
